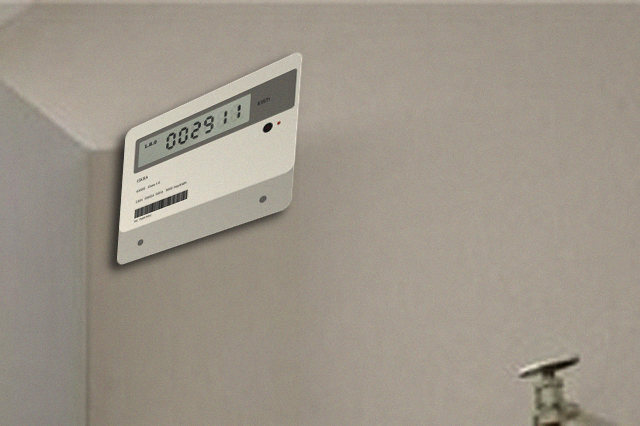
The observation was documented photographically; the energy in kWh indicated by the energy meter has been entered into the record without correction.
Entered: 2911 kWh
